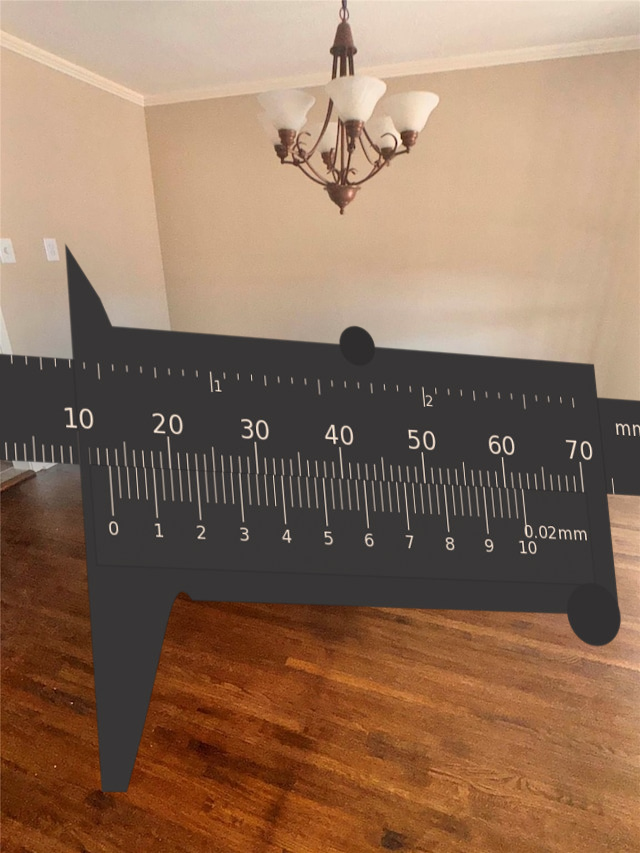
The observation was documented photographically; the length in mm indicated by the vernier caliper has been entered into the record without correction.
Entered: 13.2 mm
